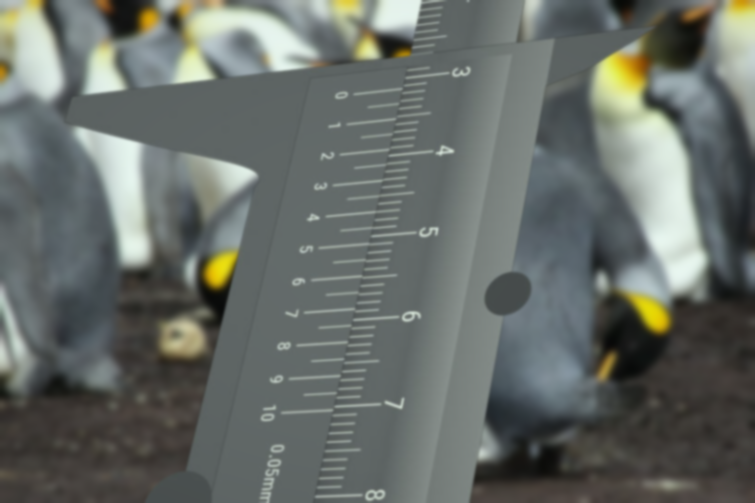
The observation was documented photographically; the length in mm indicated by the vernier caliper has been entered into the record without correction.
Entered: 31.4 mm
